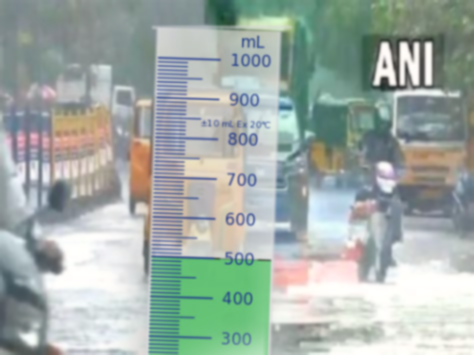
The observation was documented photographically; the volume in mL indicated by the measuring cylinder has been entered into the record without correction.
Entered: 500 mL
